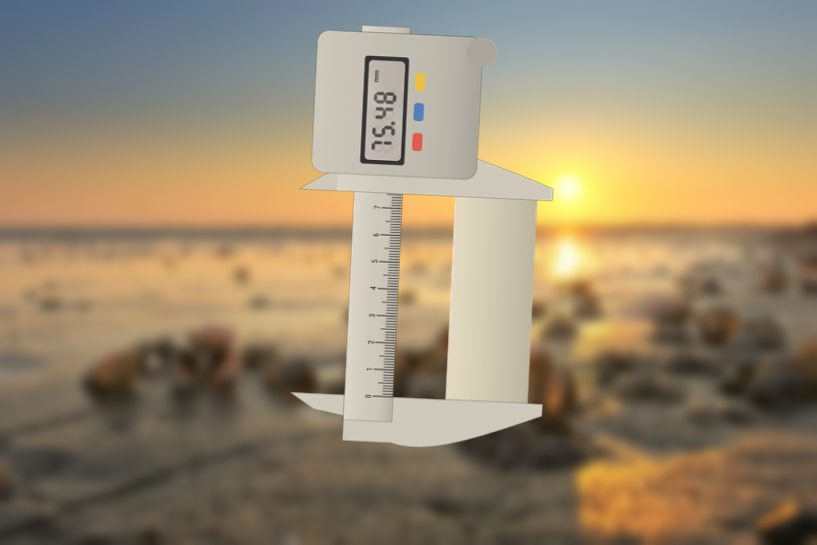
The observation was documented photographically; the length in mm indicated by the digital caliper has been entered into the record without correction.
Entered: 75.48 mm
